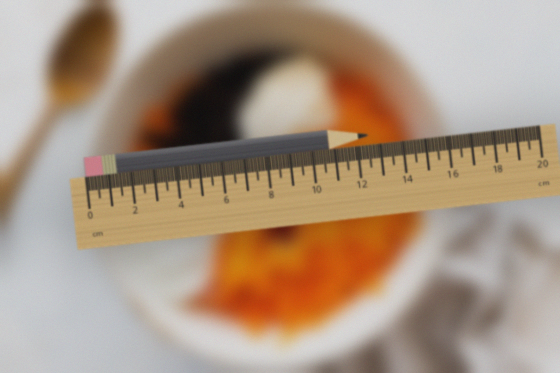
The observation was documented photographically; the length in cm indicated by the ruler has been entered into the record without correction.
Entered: 12.5 cm
